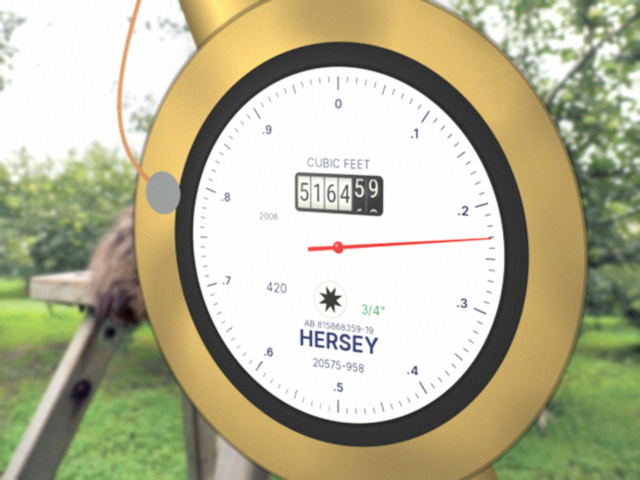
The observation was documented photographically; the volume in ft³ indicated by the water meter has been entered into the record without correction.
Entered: 516459.23 ft³
